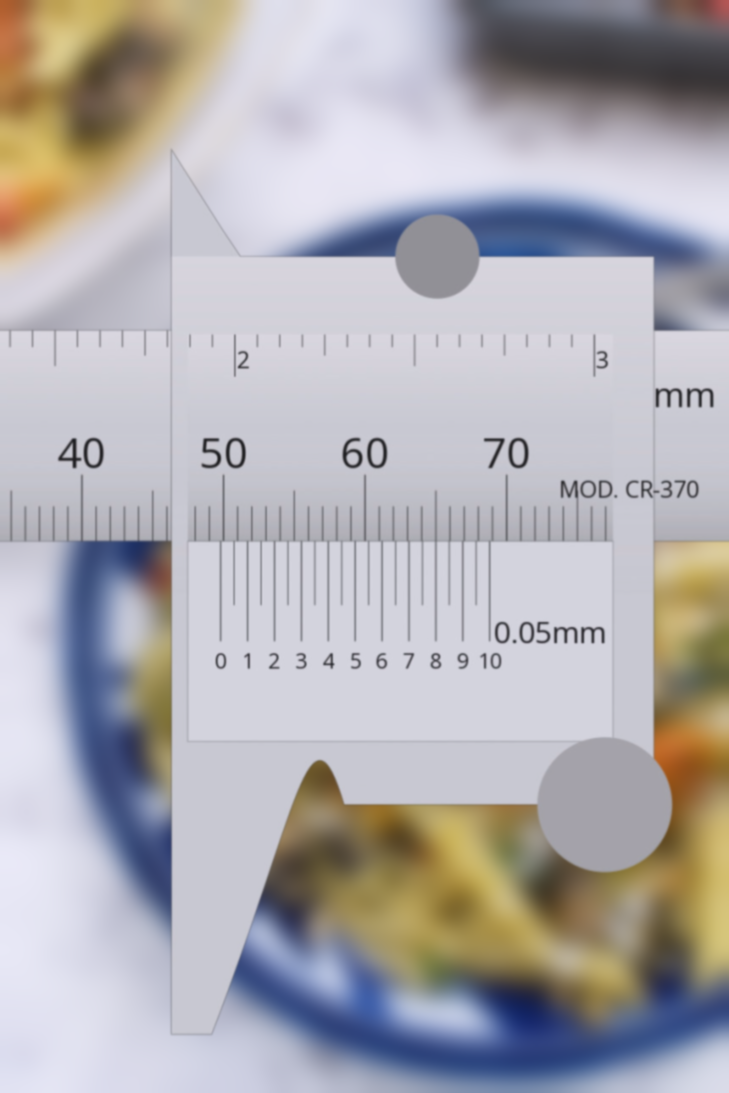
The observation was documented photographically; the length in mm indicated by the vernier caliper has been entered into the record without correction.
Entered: 49.8 mm
